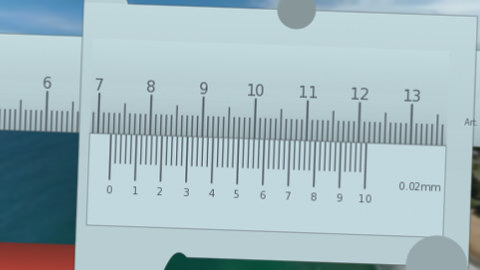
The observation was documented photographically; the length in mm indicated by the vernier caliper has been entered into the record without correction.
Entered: 72.5 mm
